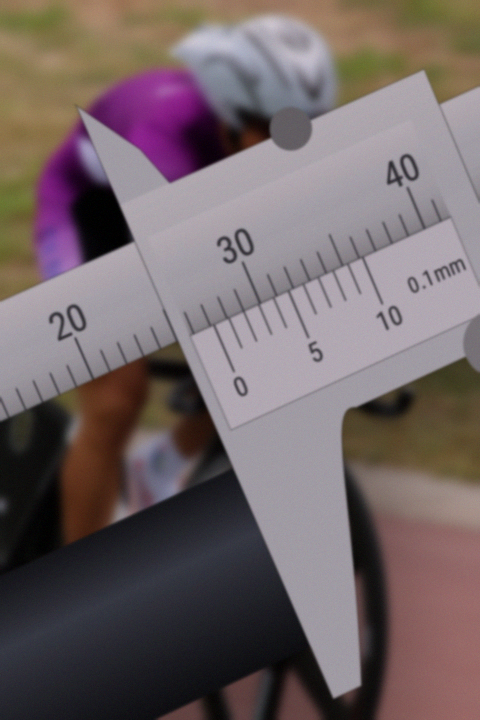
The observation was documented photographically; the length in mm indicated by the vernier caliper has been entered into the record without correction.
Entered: 27.2 mm
